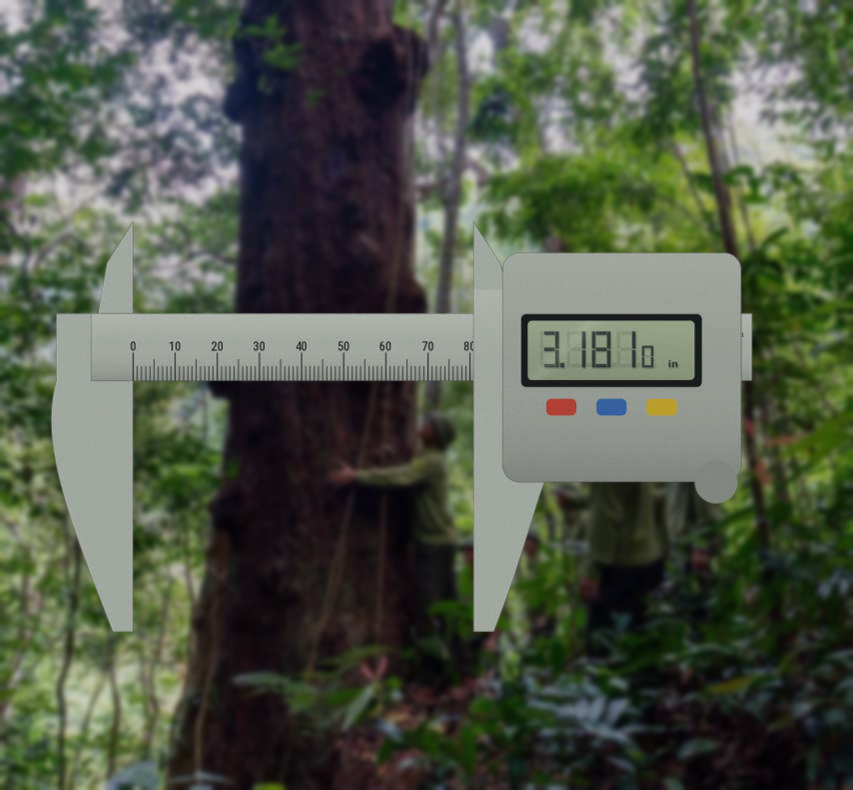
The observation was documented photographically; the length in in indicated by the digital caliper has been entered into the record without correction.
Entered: 3.1810 in
